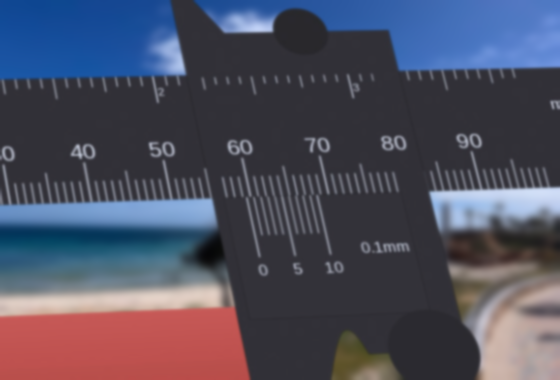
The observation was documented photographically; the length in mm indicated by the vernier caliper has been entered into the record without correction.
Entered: 59.5 mm
